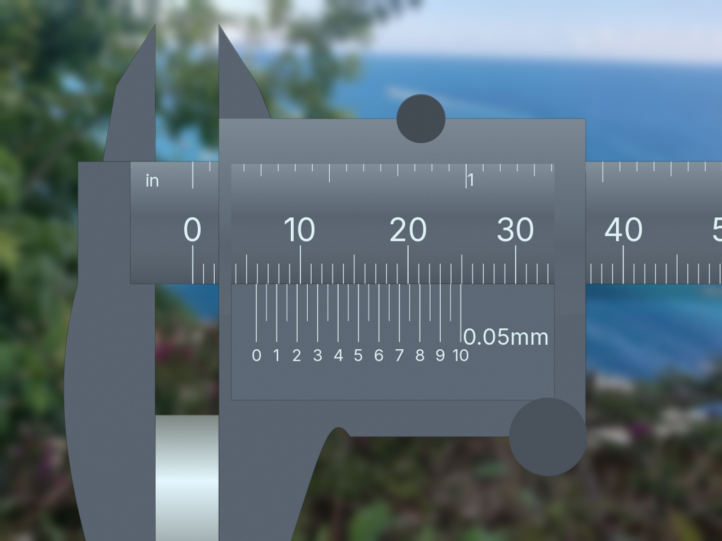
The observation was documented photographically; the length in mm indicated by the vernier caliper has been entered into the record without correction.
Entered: 5.9 mm
